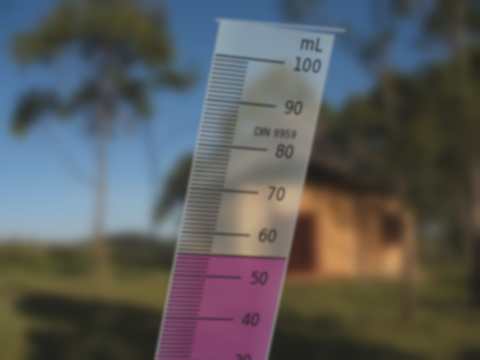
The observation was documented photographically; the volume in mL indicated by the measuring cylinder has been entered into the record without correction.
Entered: 55 mL
